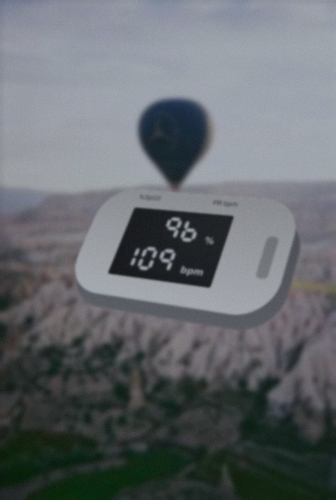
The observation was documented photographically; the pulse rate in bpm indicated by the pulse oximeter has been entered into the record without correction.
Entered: 109 bpm
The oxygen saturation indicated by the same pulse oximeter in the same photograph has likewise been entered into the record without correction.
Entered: 96 %
